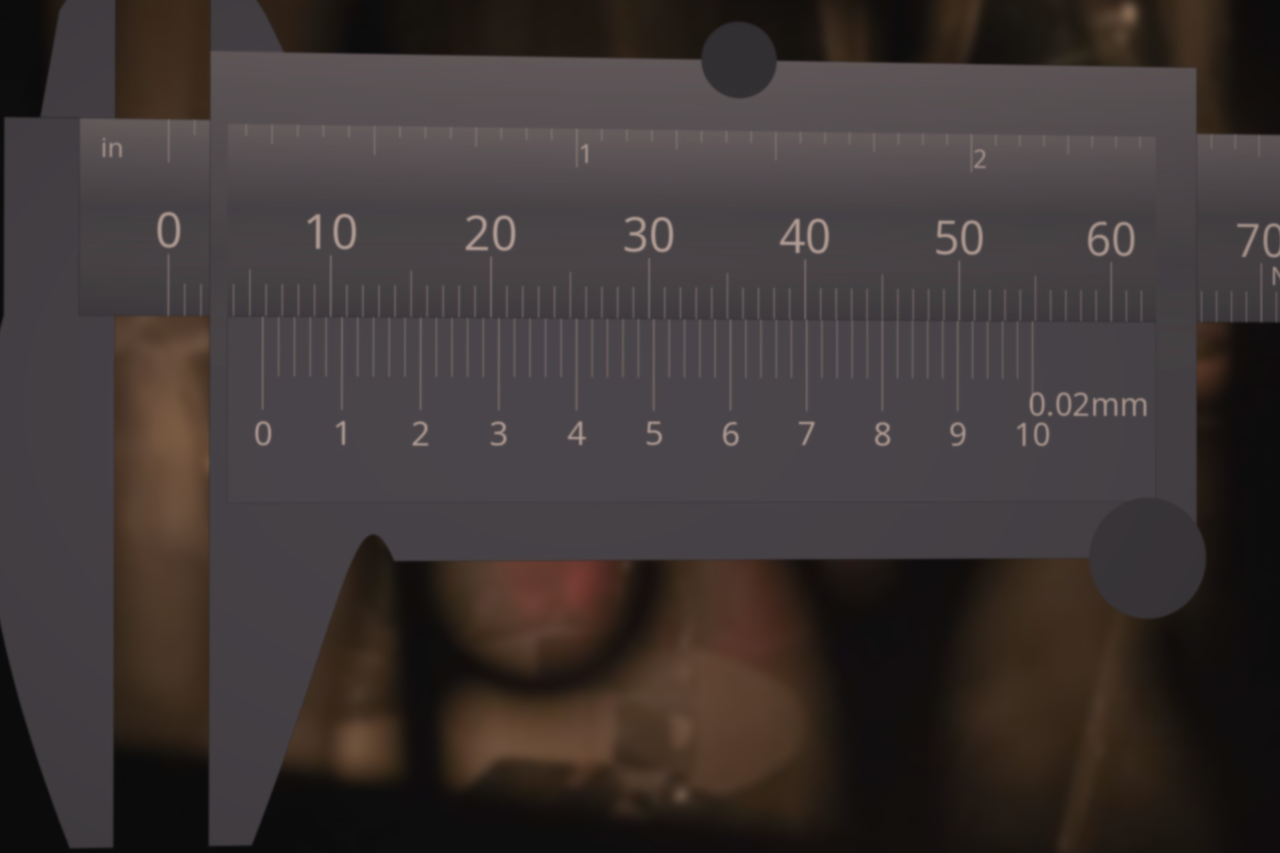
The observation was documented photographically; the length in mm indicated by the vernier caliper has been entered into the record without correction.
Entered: 5.8 mm
